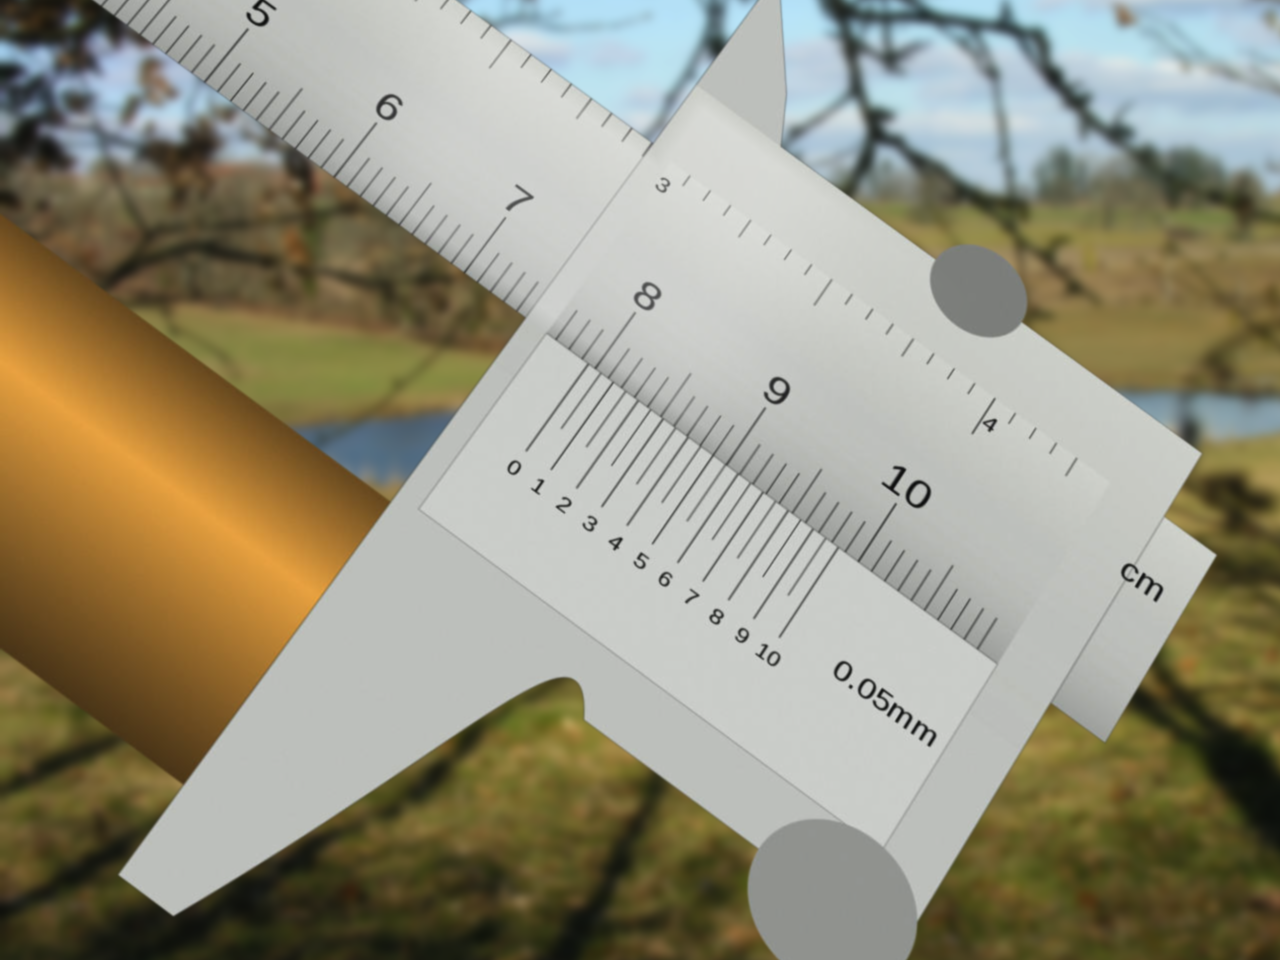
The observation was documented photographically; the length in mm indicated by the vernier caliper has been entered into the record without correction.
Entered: 79.5 mm
